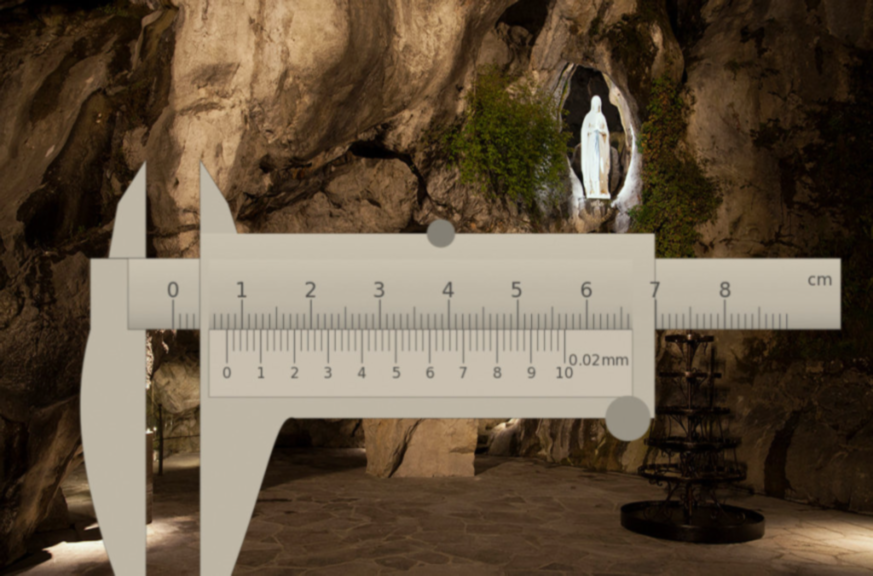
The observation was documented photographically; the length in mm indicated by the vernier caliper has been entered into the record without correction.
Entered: 7.8 mm
